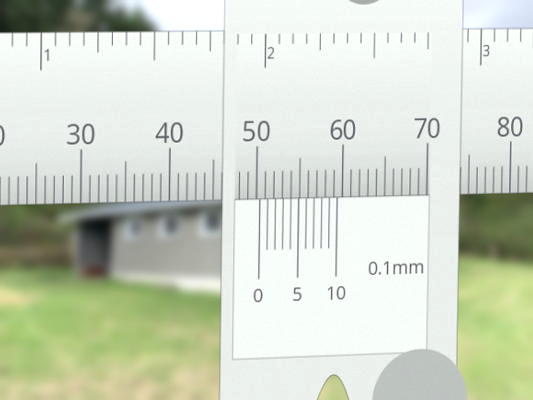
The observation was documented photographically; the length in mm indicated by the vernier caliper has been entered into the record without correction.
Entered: 50.4 mm
